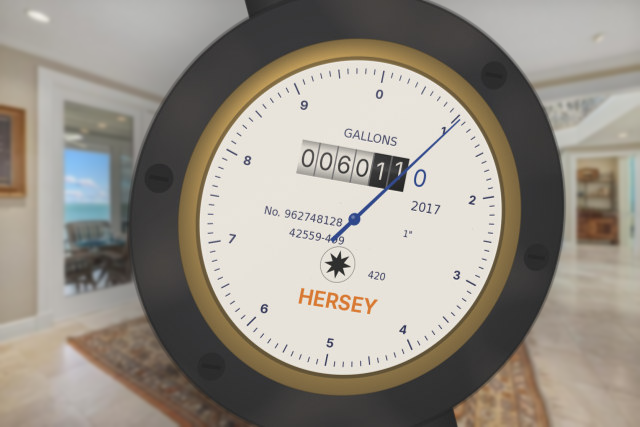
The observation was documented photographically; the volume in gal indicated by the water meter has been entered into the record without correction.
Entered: 60111.0 gal
